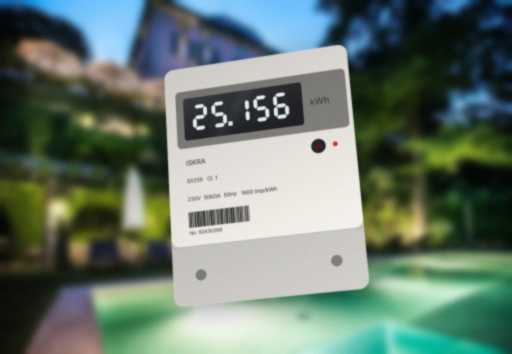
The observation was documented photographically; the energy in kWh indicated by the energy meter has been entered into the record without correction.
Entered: 25.156 kWh
